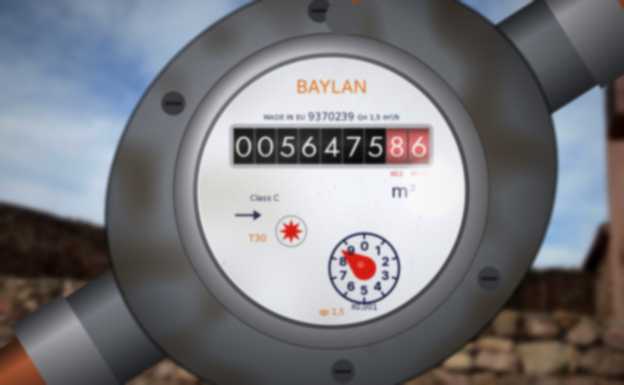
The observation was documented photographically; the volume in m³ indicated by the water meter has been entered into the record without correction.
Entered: 56475.868 m³
